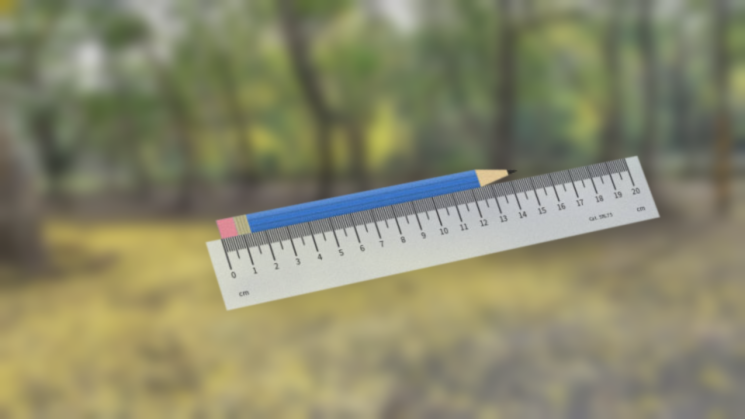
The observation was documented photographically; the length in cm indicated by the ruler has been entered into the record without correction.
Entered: 14.5 cm
